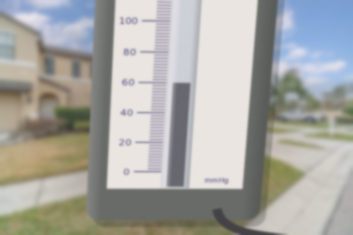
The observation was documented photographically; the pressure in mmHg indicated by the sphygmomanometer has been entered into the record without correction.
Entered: 60 mmHg
